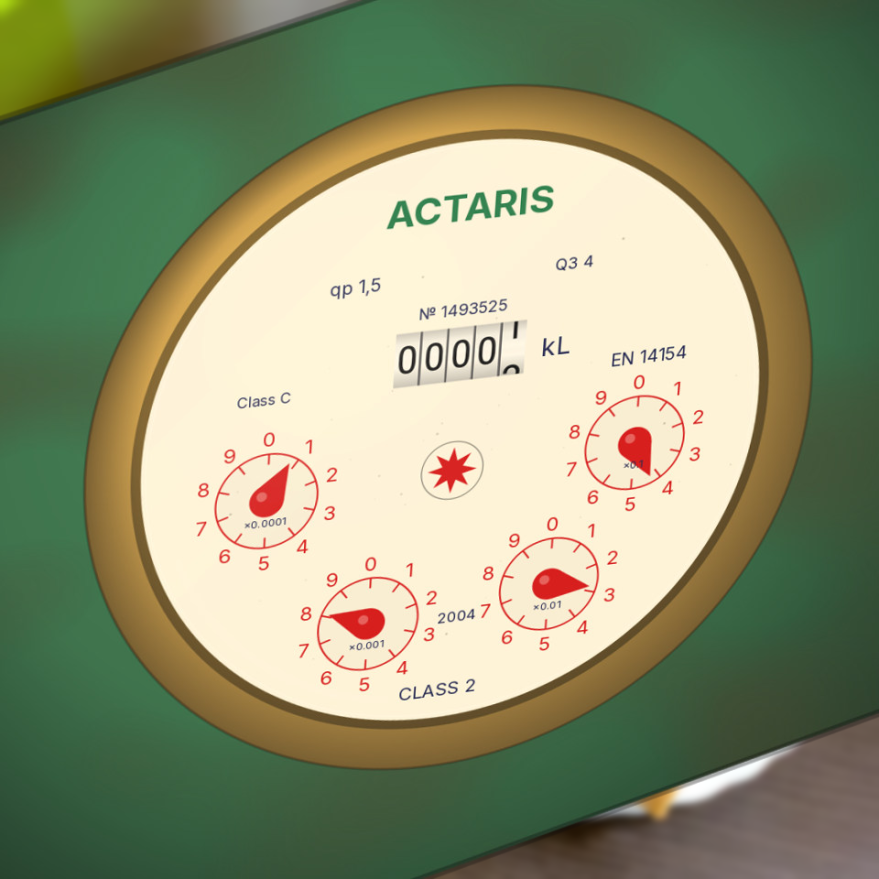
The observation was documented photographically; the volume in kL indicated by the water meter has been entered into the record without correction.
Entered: 1.4280 kL
